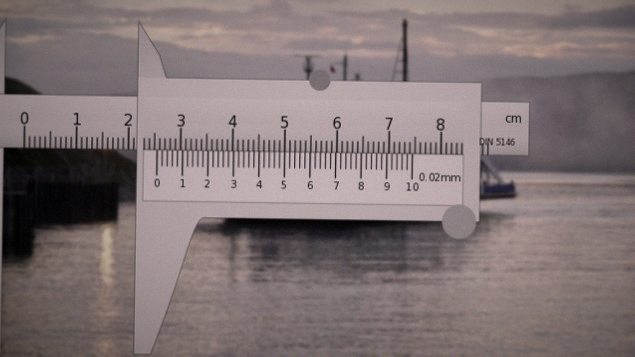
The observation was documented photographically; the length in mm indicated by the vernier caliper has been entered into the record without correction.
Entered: 25.5 mm
